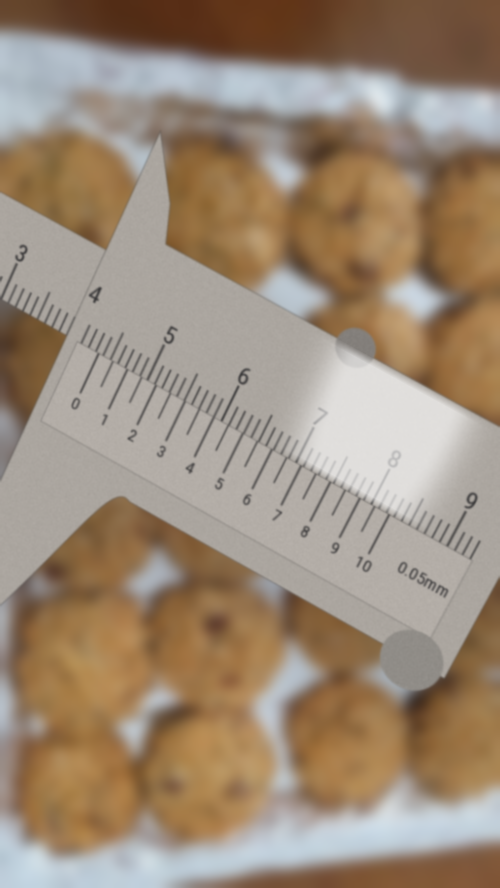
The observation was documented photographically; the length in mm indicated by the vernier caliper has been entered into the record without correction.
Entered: 43.4 mm
